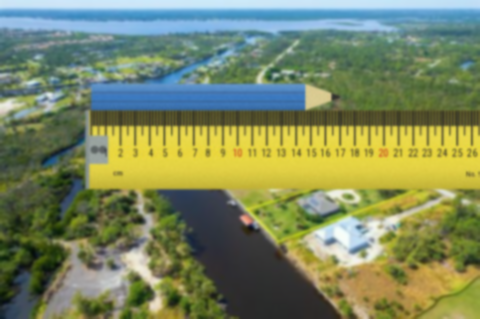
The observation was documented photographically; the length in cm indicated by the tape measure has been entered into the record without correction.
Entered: 17 cm
